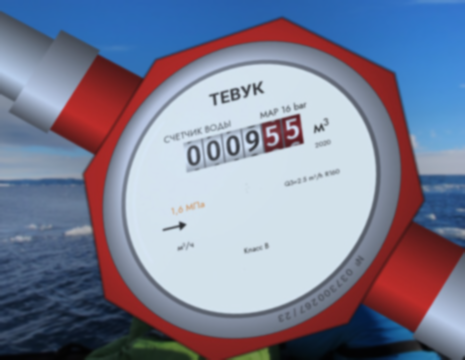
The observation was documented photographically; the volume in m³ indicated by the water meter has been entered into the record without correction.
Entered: 9.55 m³
